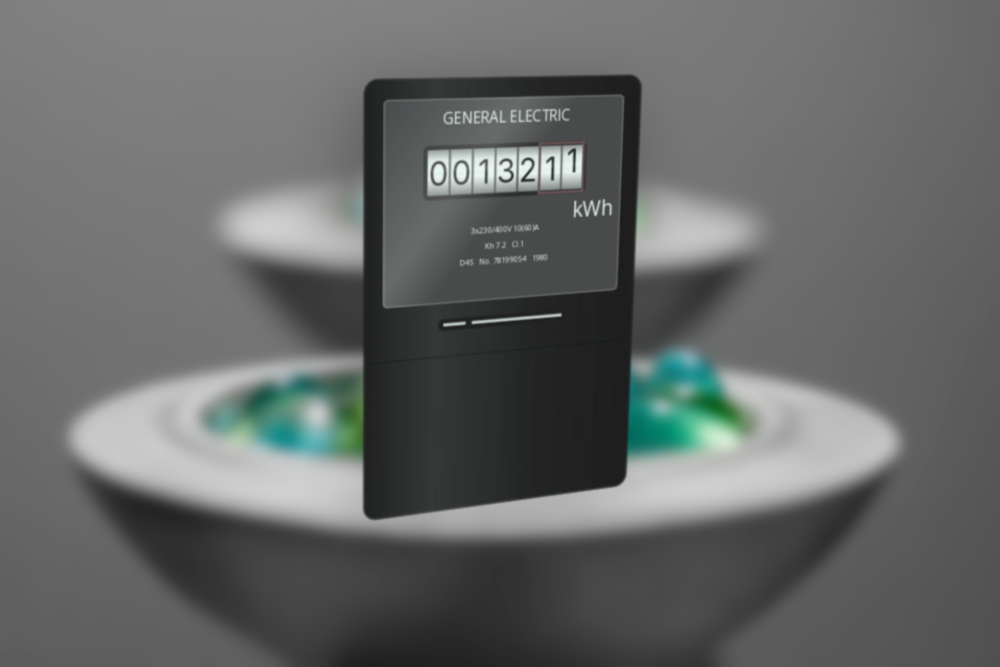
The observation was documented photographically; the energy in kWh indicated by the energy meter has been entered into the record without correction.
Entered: 132.11 kWh
